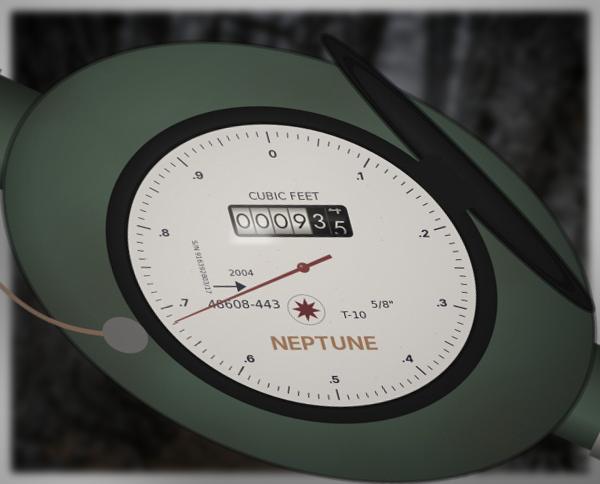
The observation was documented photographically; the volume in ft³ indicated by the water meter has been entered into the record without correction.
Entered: 934.68 ft³
